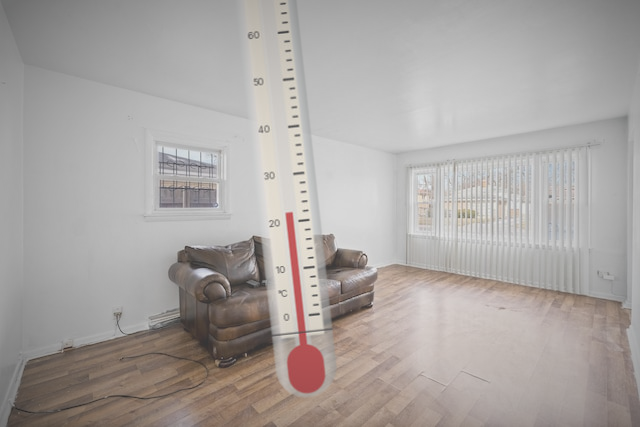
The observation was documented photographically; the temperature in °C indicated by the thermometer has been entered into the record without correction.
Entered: 22 °C
